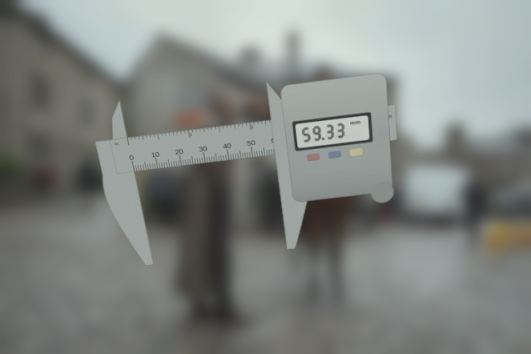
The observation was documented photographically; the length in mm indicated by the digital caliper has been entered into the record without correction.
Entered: 59.33 mm
